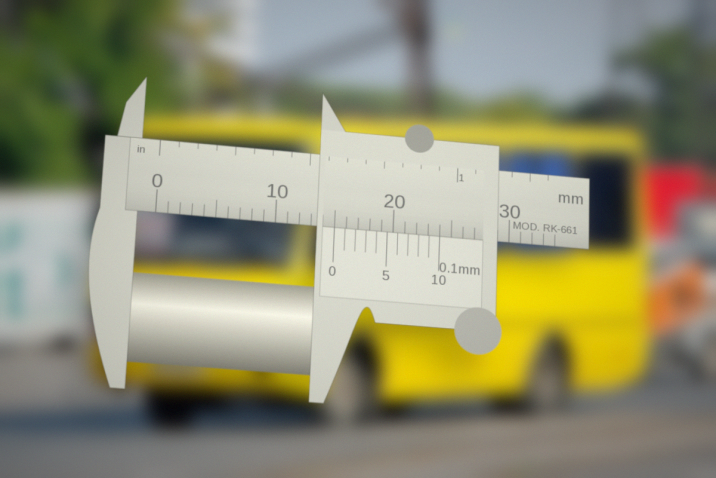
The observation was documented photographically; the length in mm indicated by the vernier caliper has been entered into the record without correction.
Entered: 15.0 mm
